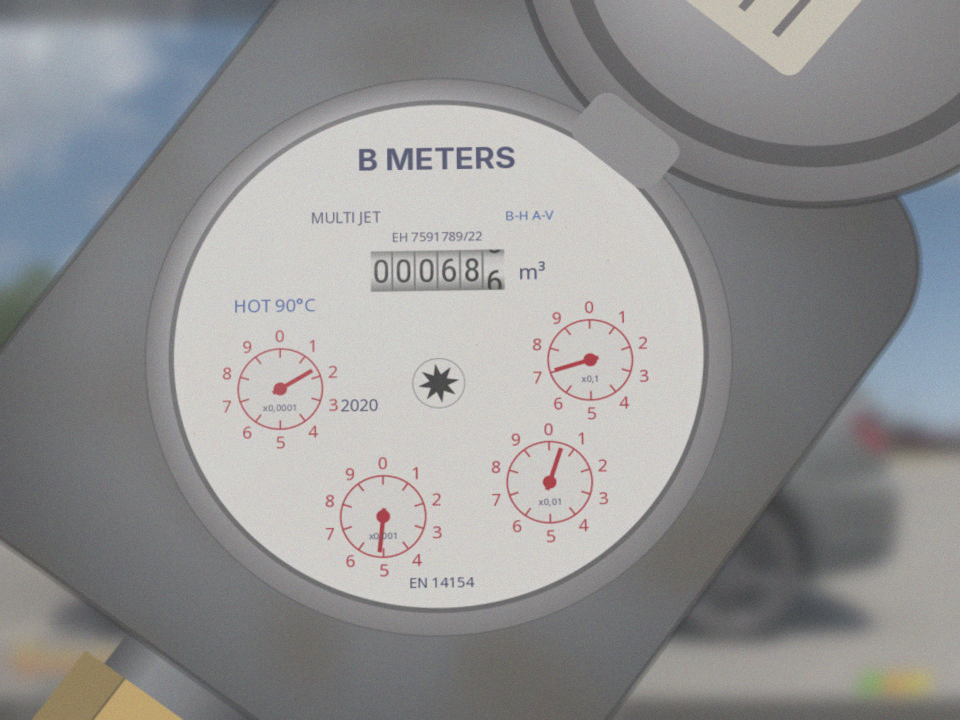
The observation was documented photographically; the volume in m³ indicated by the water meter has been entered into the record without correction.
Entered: 685.7051 m³
